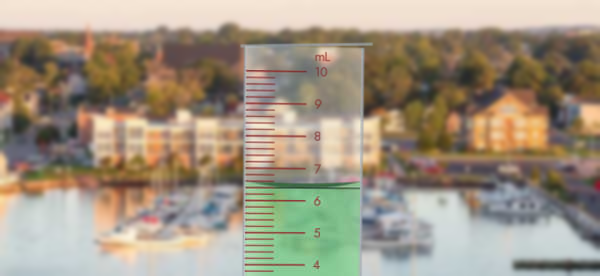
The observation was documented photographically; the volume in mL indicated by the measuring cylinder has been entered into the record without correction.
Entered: 6.4 mL
